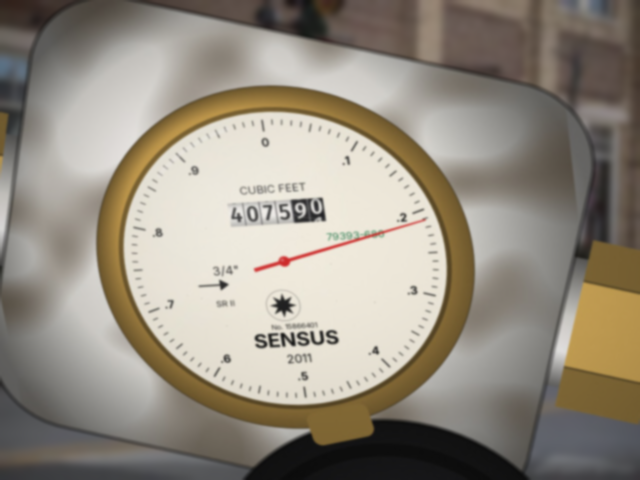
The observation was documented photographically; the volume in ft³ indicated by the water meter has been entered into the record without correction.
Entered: 407590.21 ft³
